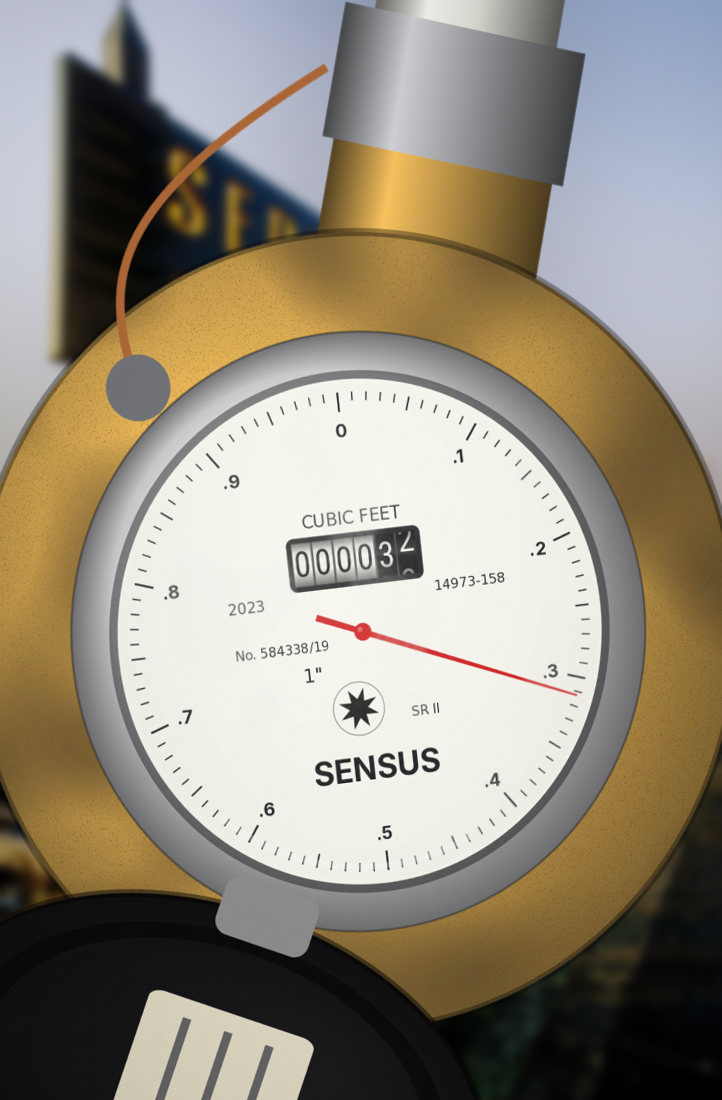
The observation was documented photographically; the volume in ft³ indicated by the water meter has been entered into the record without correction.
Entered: 32.31 ft³
